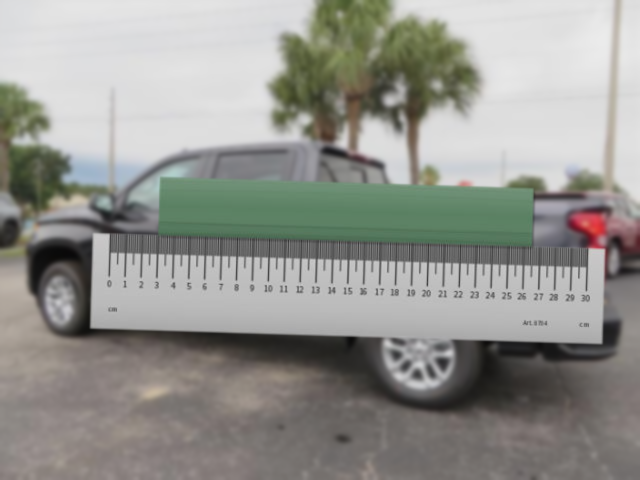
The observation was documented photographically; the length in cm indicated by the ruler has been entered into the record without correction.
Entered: 23.5 cm
